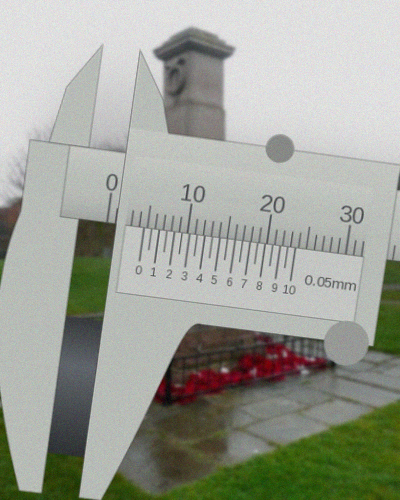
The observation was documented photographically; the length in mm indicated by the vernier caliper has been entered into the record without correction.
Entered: 4.6 mm
